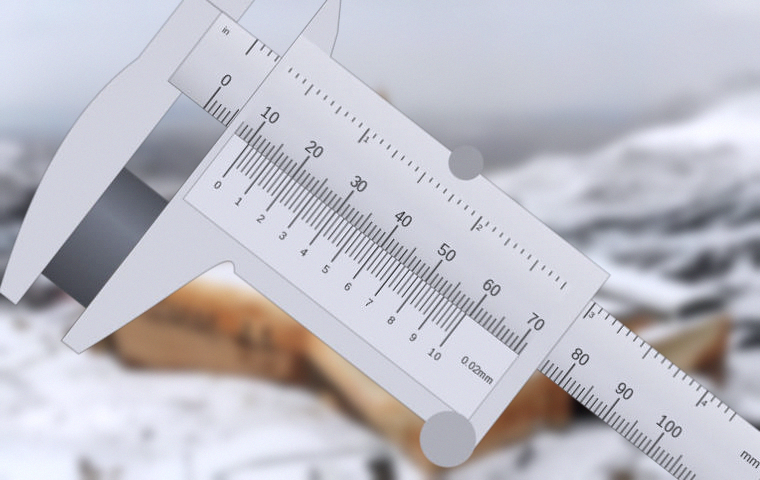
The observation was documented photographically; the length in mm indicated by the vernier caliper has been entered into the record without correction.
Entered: 10.2 mm
